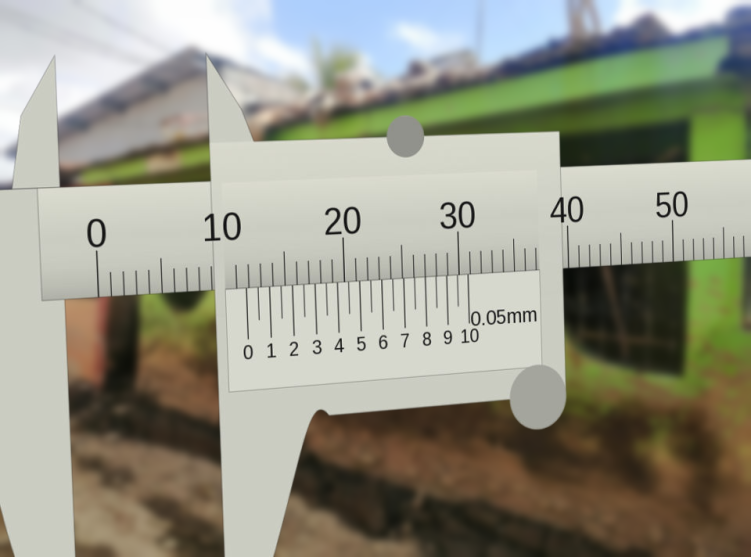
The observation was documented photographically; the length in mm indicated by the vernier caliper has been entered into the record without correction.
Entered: 11.8 mm
